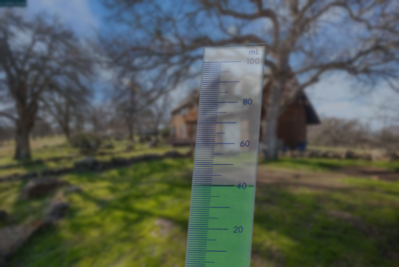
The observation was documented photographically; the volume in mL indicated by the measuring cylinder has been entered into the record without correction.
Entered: 40 mL
